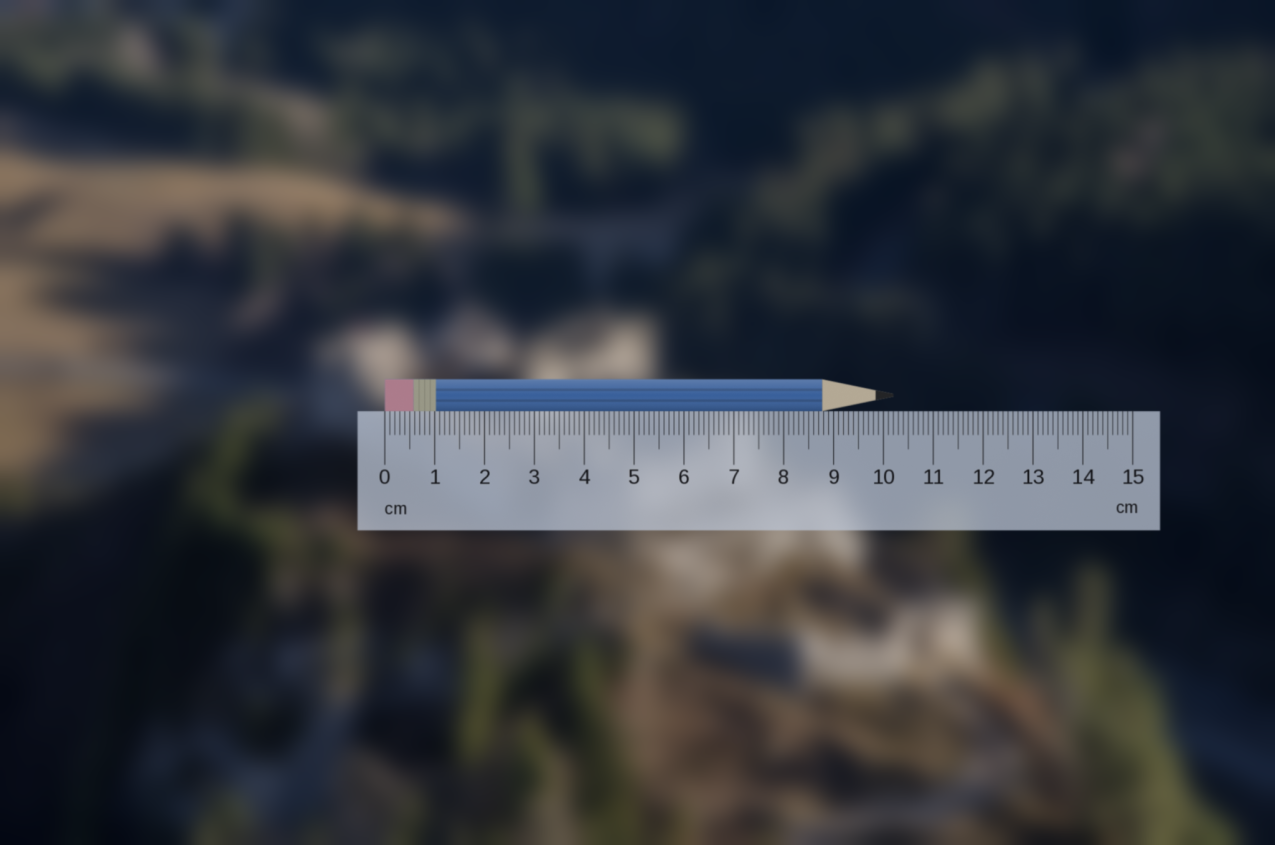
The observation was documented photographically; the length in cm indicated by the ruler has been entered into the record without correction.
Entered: 10.2 cm
